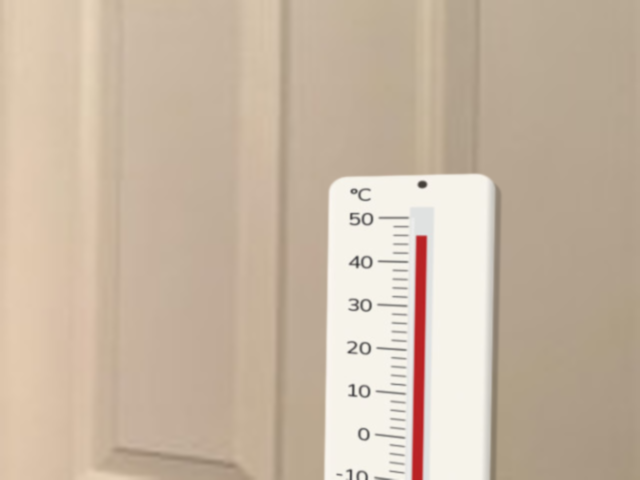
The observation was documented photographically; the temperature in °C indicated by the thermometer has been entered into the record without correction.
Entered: 46 °C
